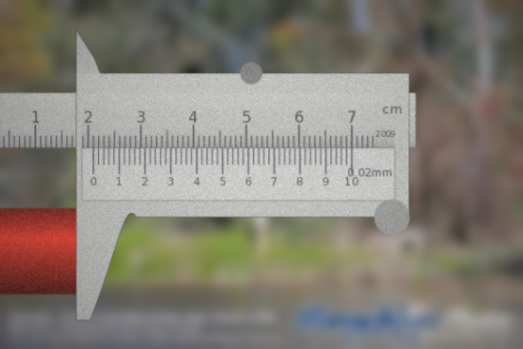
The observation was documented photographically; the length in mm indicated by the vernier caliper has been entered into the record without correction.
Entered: 21.0 mm
